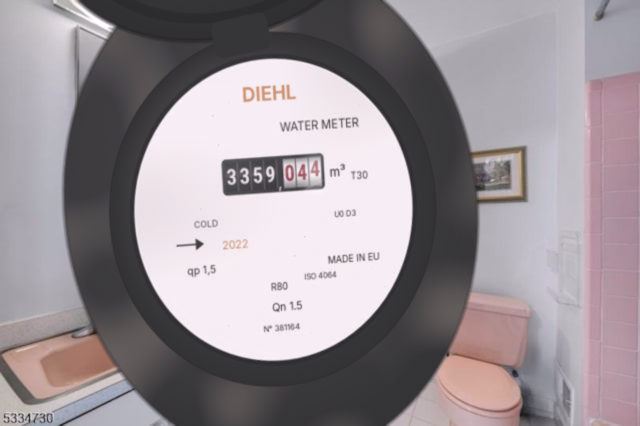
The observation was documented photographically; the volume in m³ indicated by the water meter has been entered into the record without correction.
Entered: 3359.044 m³
